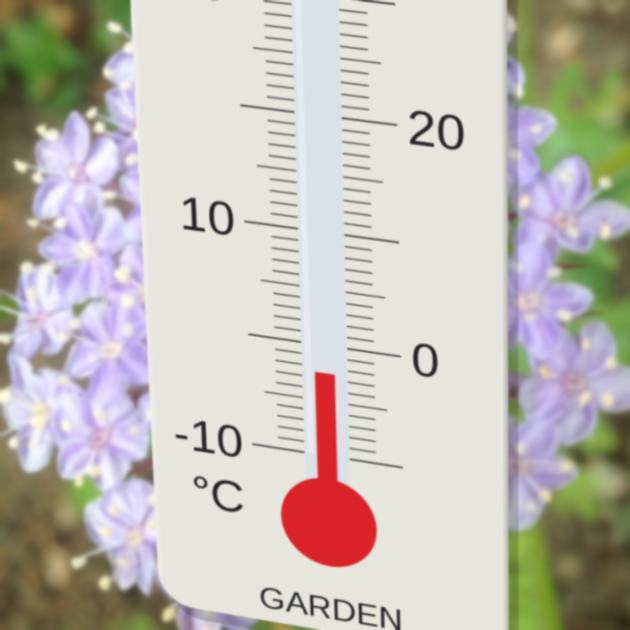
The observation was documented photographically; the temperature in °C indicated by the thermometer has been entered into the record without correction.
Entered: -2.5 °C
